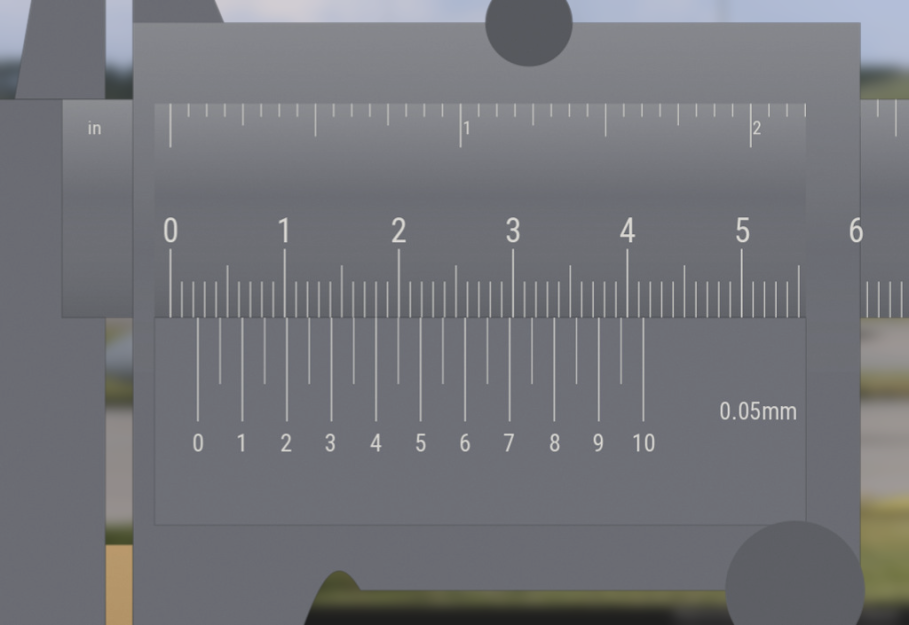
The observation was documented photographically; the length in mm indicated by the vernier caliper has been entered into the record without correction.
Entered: 2.4 mm
